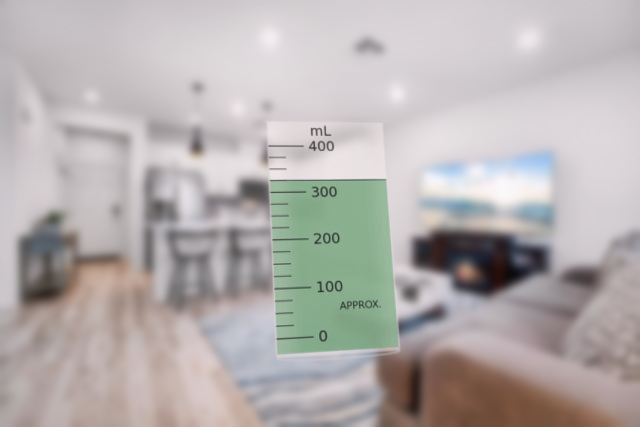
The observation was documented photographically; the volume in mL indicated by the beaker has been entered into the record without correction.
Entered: 325 mL
